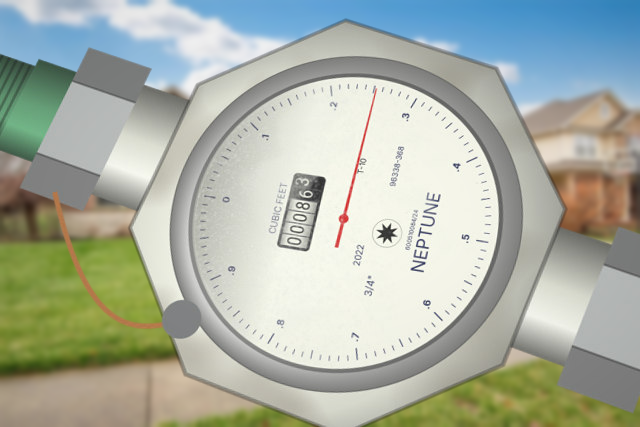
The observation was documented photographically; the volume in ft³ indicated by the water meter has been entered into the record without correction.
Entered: 863.25 ft³
